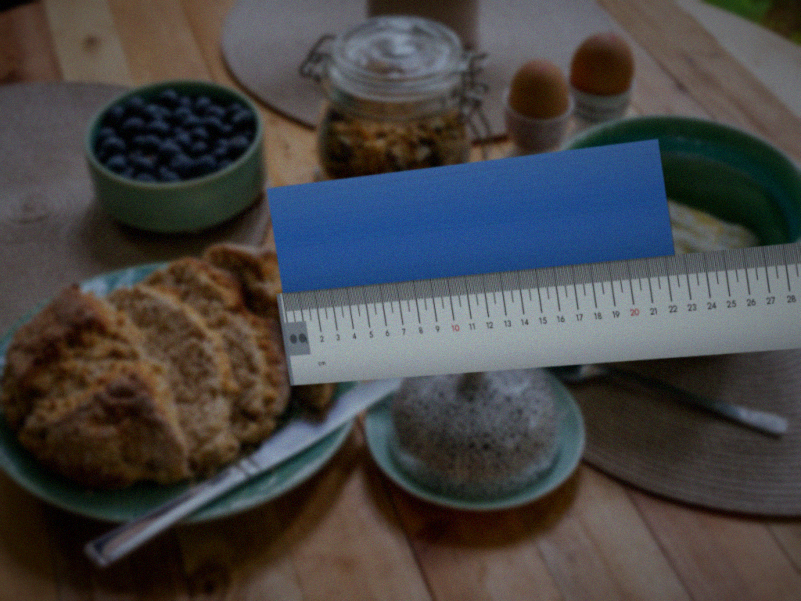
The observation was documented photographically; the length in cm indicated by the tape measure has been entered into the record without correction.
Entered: 22.5 cm
